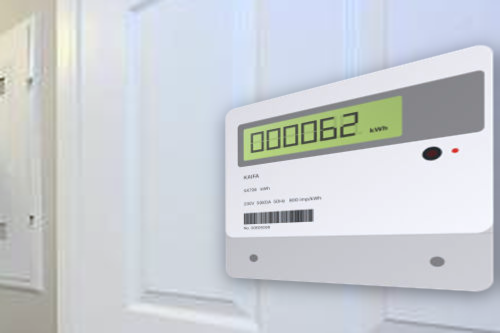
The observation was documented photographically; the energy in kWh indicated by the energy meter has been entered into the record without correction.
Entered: 62 kWh
